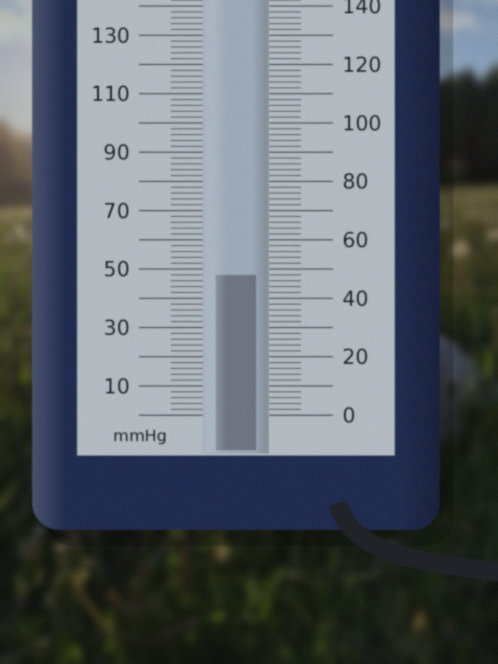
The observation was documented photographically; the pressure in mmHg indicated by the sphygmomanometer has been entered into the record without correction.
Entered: 48 mmHg
